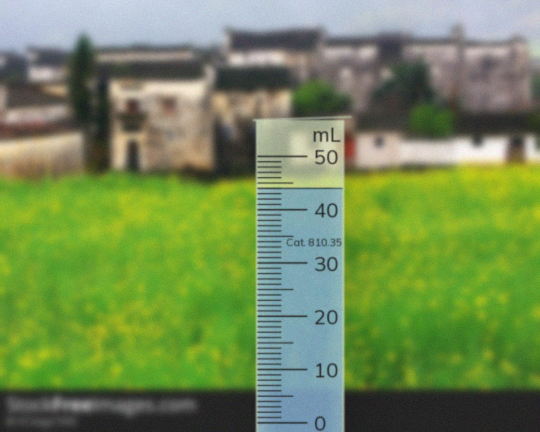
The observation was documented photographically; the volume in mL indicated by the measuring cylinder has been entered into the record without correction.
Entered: 44 mL
